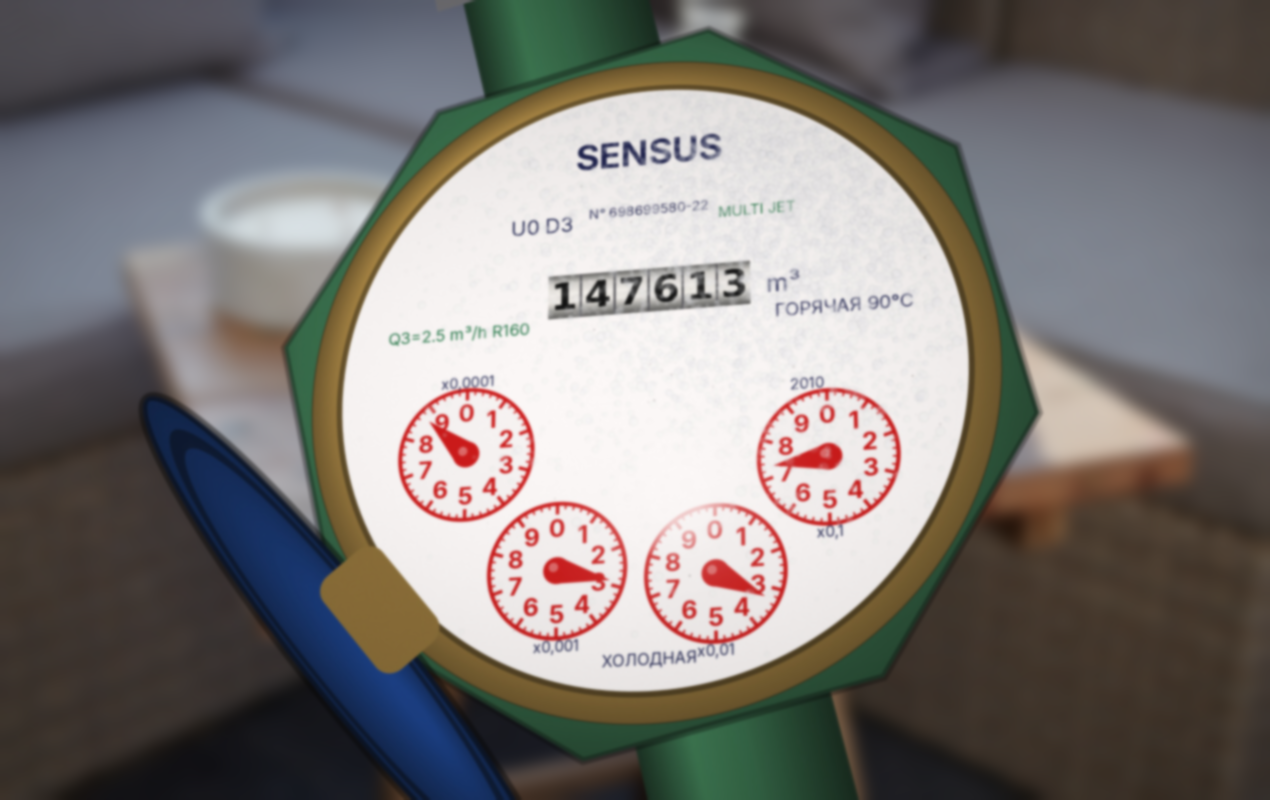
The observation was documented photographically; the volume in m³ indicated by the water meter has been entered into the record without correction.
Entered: 147613.7328 m³
